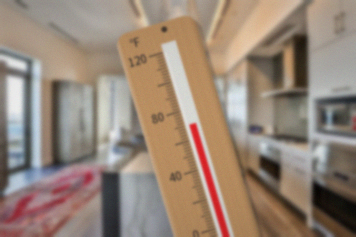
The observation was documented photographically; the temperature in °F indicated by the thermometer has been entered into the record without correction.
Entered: 70 °F
